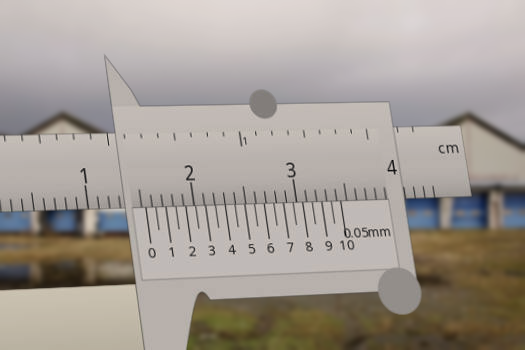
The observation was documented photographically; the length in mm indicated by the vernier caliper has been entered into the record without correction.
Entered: 15.4 mm
